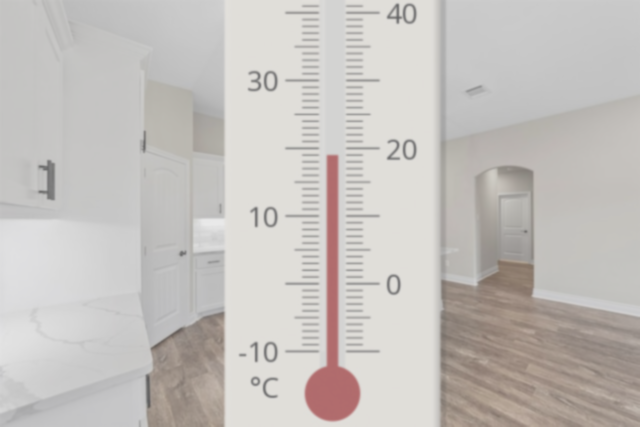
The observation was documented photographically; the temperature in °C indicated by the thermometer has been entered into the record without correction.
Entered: 19 °C
